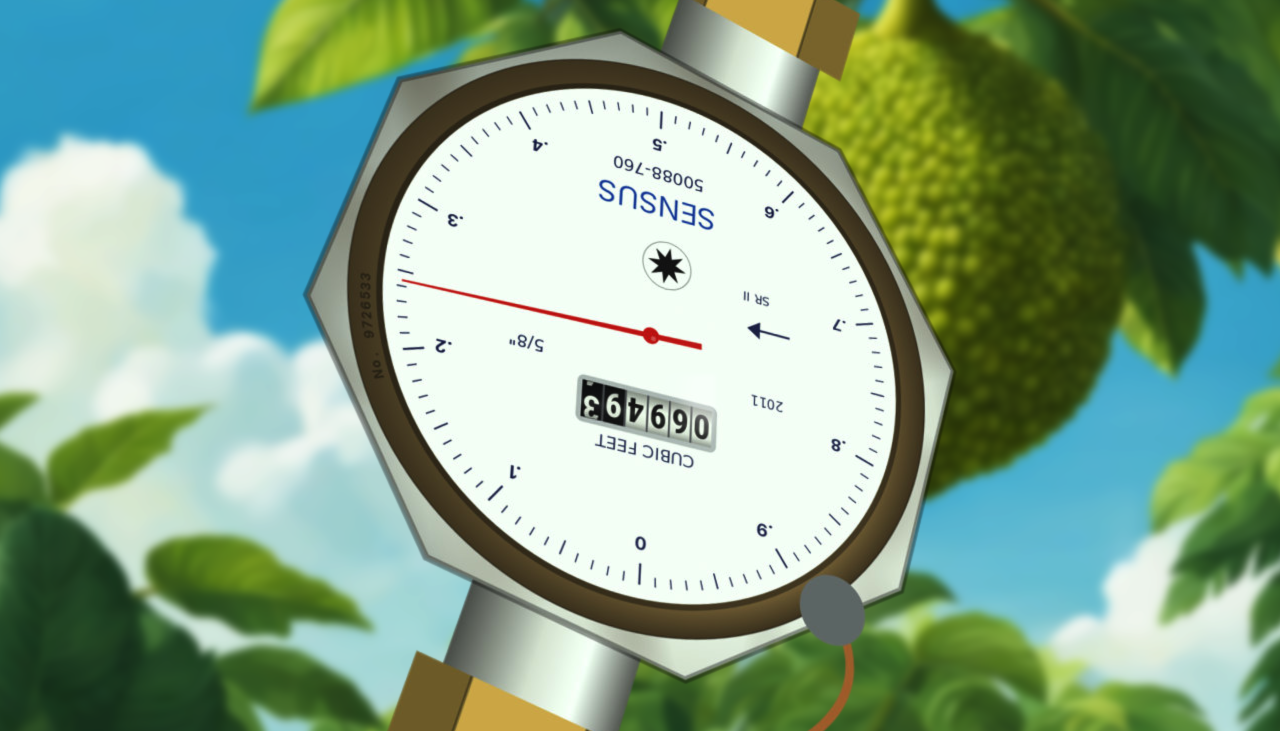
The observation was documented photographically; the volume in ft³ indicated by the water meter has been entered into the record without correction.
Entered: 69493.24 ft³
